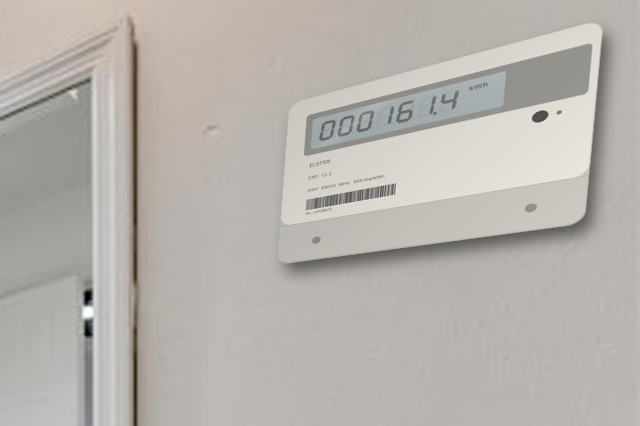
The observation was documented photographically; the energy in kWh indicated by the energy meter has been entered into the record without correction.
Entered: 161.4 kWh
